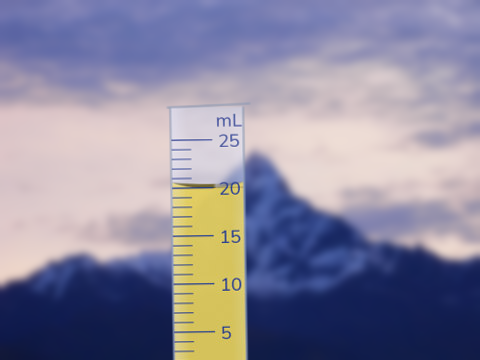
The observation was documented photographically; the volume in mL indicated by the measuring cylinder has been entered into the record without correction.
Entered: 20 mL
